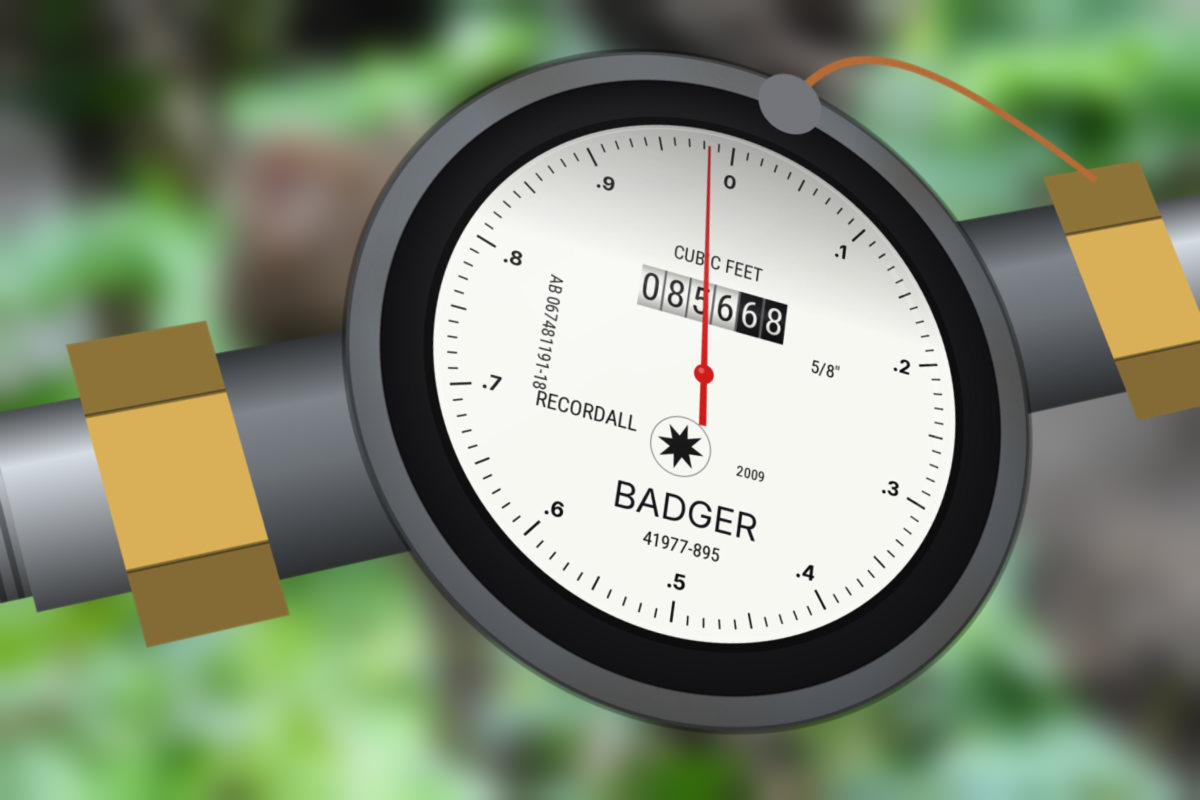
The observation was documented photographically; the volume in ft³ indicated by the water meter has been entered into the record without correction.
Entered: 85667.98 ft³
